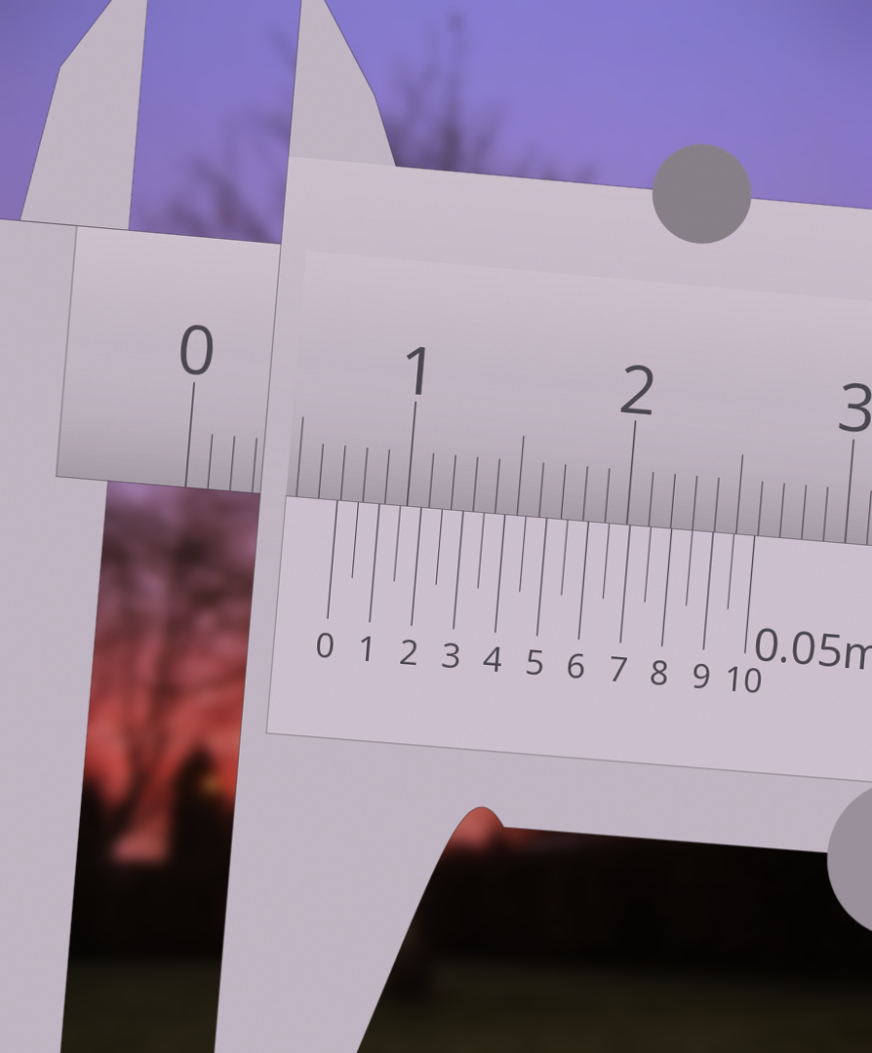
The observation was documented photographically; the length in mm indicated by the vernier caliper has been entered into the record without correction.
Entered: 6.85 mm
